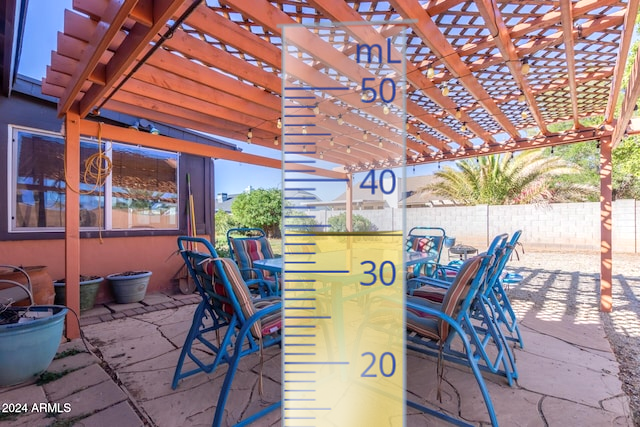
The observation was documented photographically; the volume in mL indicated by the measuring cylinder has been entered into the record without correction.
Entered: 34 mL
